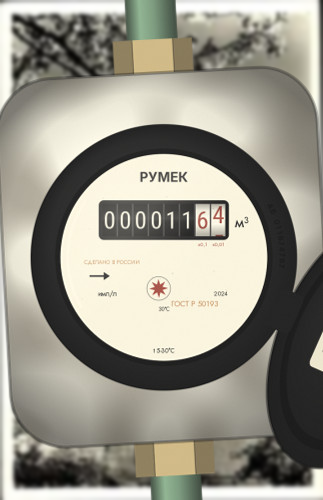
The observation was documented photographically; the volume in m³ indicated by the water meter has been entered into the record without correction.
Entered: 11.64 m³
